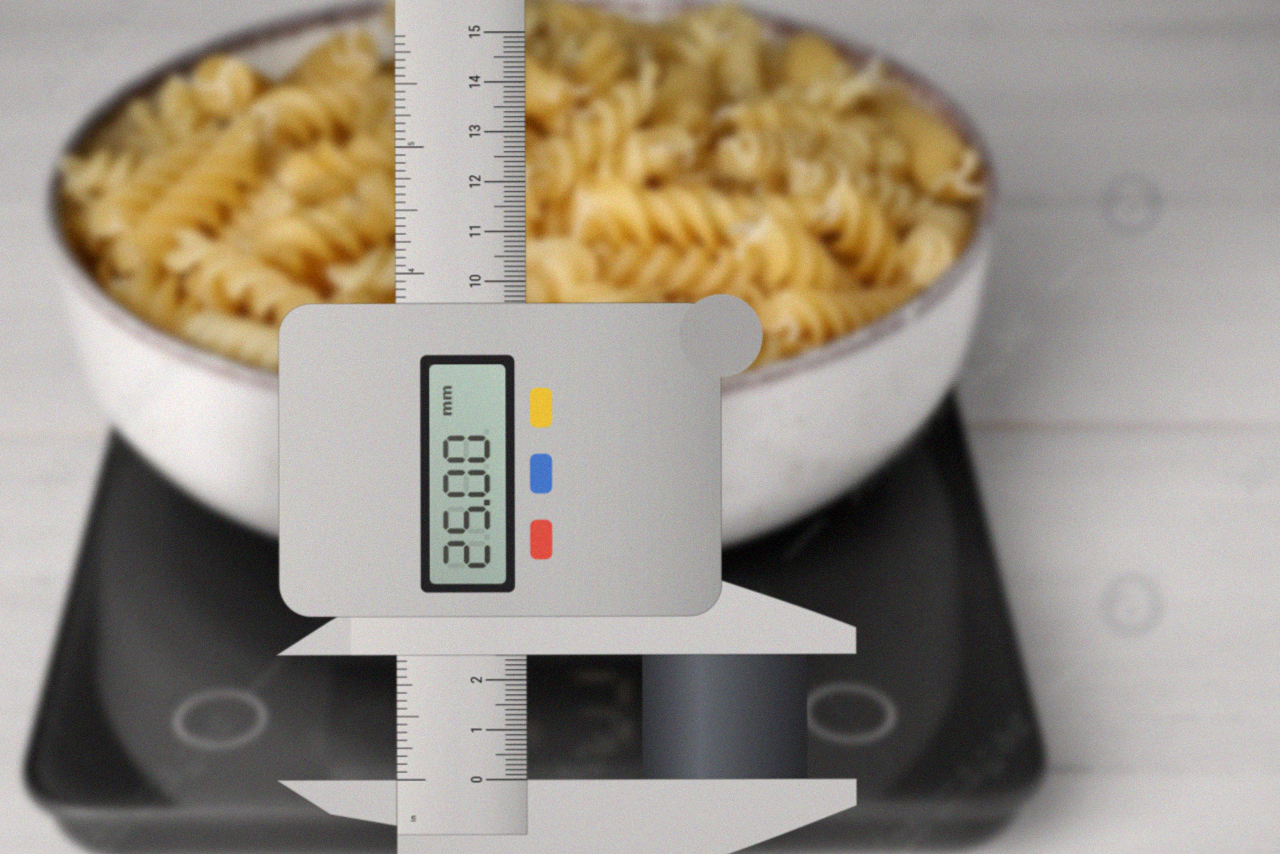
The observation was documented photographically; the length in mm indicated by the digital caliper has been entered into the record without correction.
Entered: 25.00 mm
